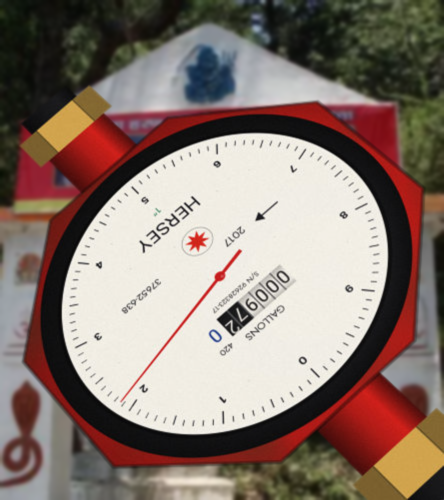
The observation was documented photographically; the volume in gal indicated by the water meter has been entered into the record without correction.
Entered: 9722.1 gal
